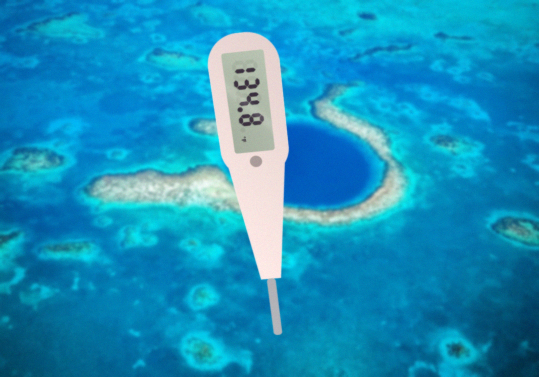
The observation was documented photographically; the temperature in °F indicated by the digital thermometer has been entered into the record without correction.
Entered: 134.8 °F
